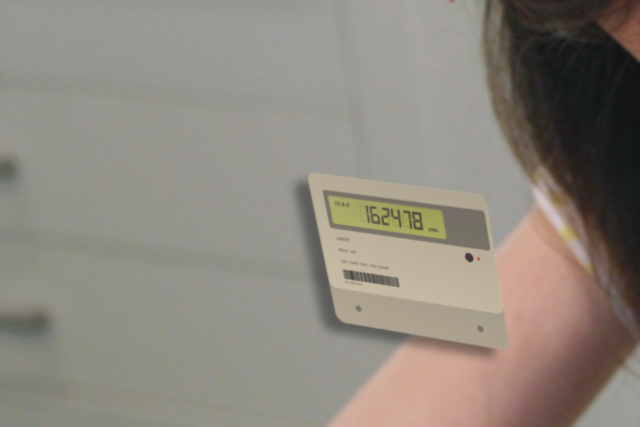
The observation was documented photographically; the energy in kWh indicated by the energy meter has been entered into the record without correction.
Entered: 162478 kWh
